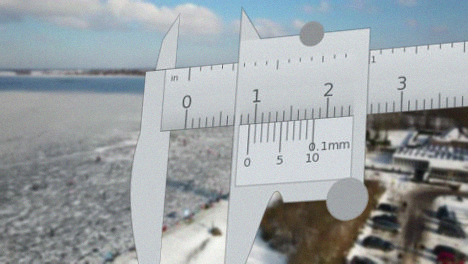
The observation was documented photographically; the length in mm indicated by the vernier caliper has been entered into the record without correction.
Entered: 9.2 mm
